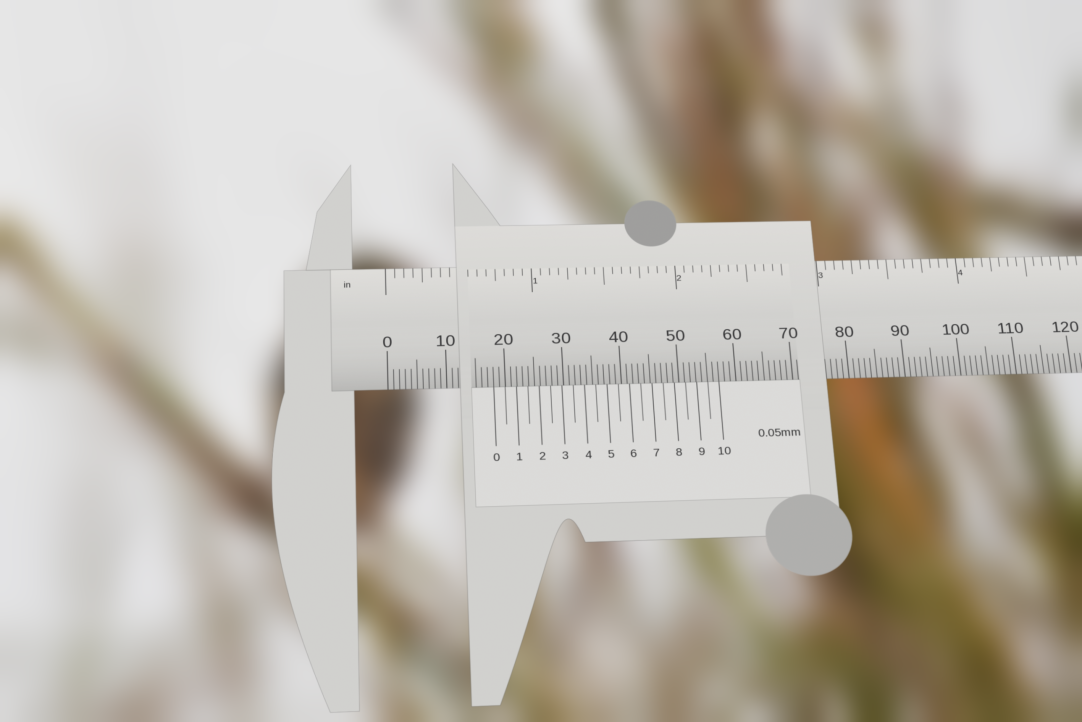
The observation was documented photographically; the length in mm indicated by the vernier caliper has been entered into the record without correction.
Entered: 18.0 mm
